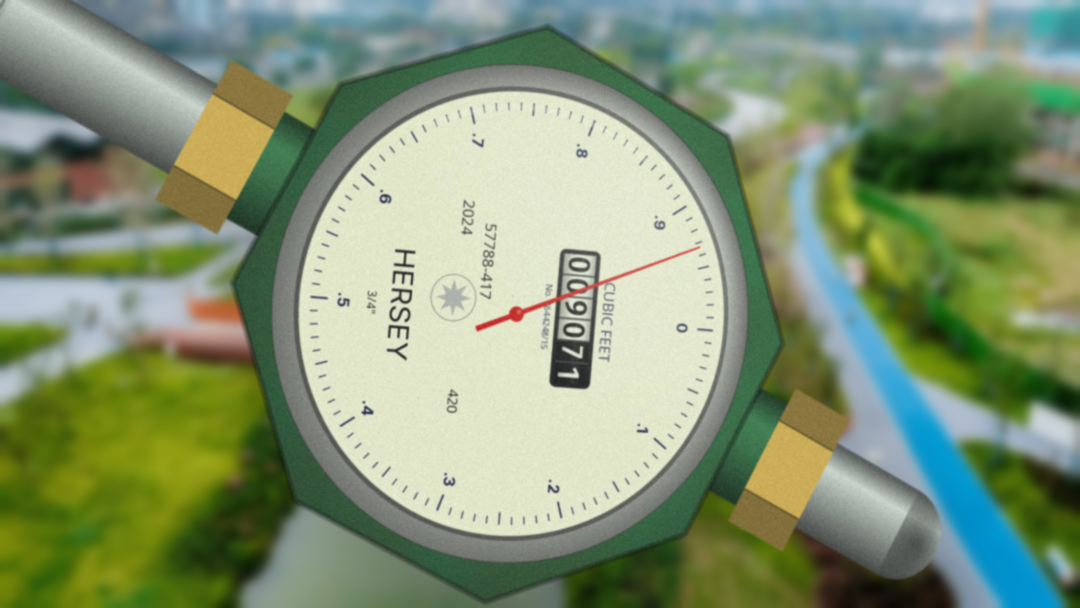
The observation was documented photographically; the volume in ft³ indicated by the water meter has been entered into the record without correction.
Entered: 9070.93 ft³
